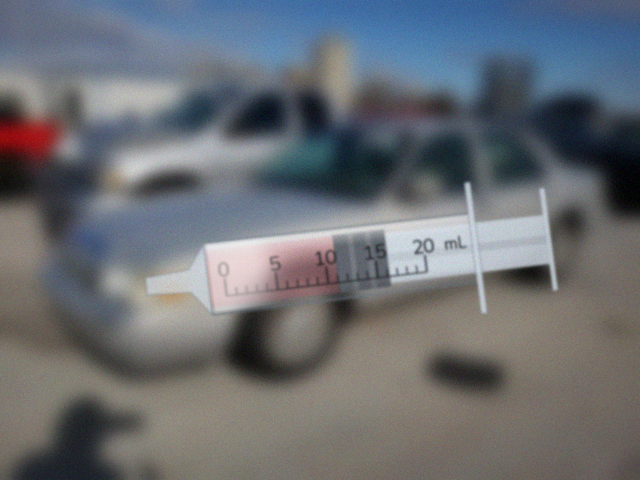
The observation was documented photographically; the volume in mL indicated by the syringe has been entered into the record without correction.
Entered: 11 mL
